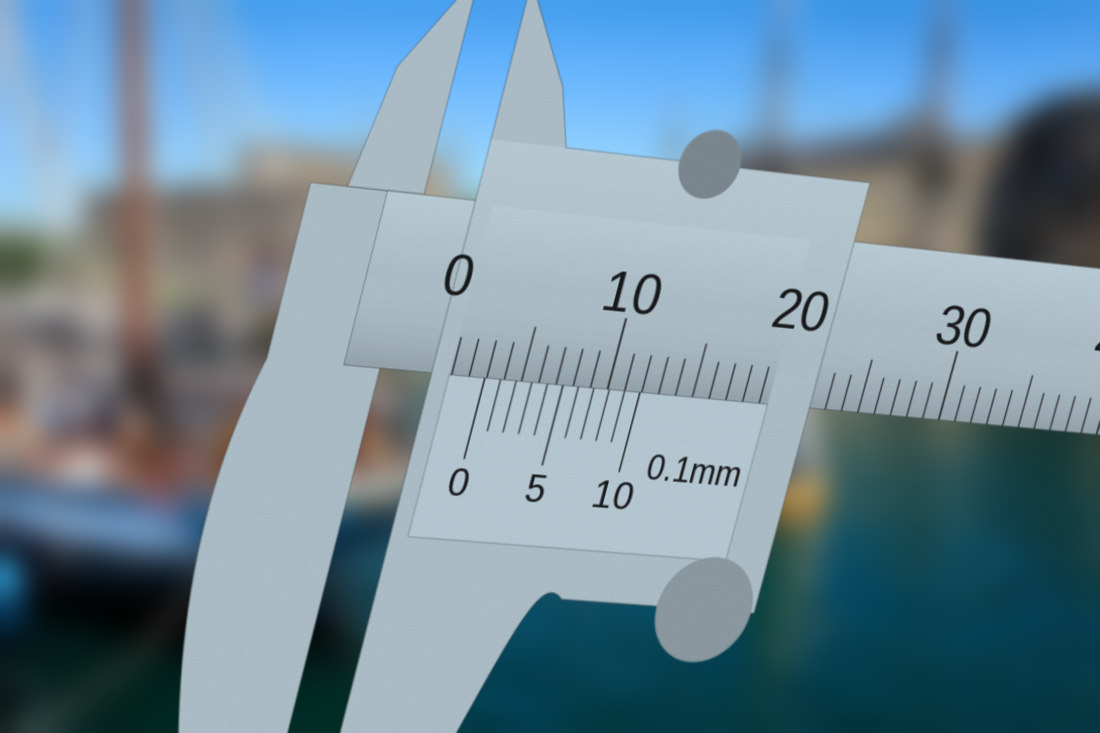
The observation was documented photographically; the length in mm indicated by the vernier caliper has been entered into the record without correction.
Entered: 2.9 mm
